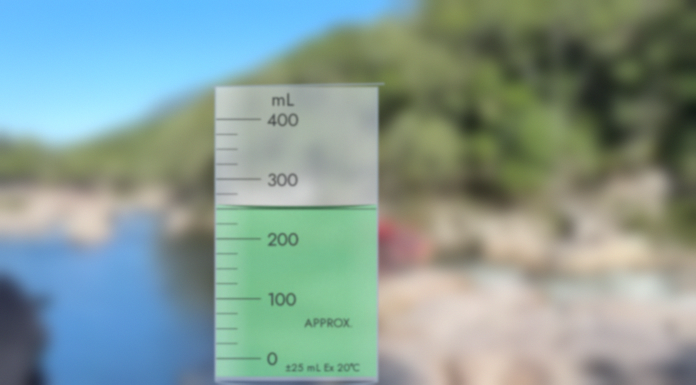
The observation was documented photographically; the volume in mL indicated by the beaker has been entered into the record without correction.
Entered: 250 mL
